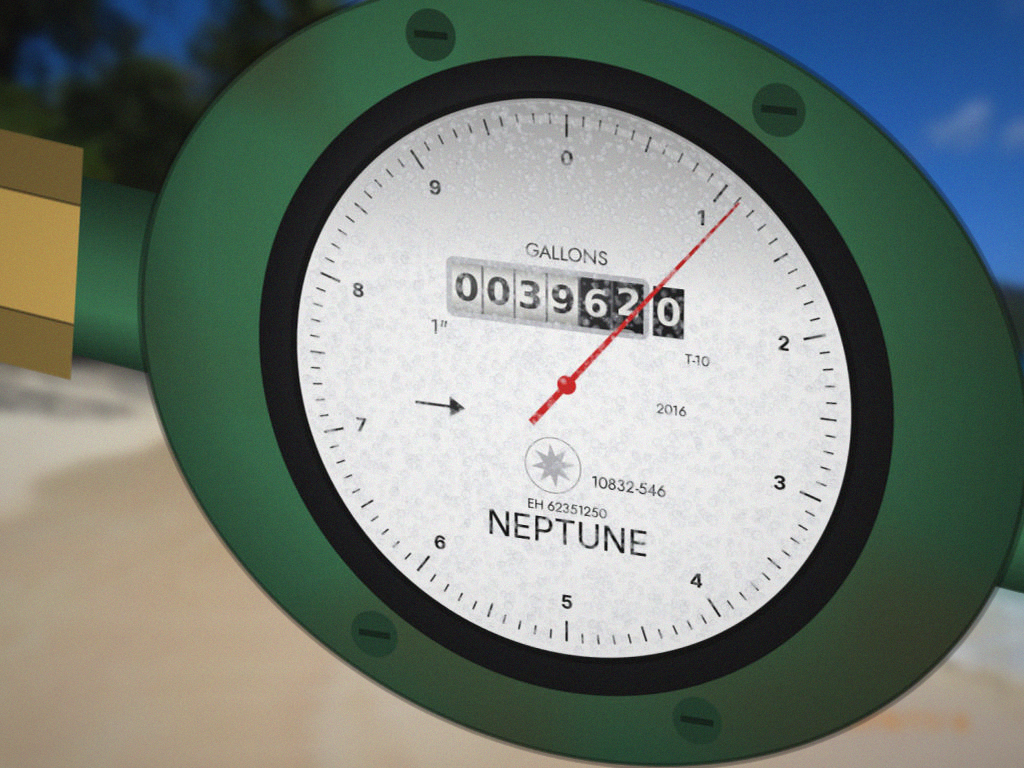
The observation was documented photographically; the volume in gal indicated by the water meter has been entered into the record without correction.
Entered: 39621.1 gal
